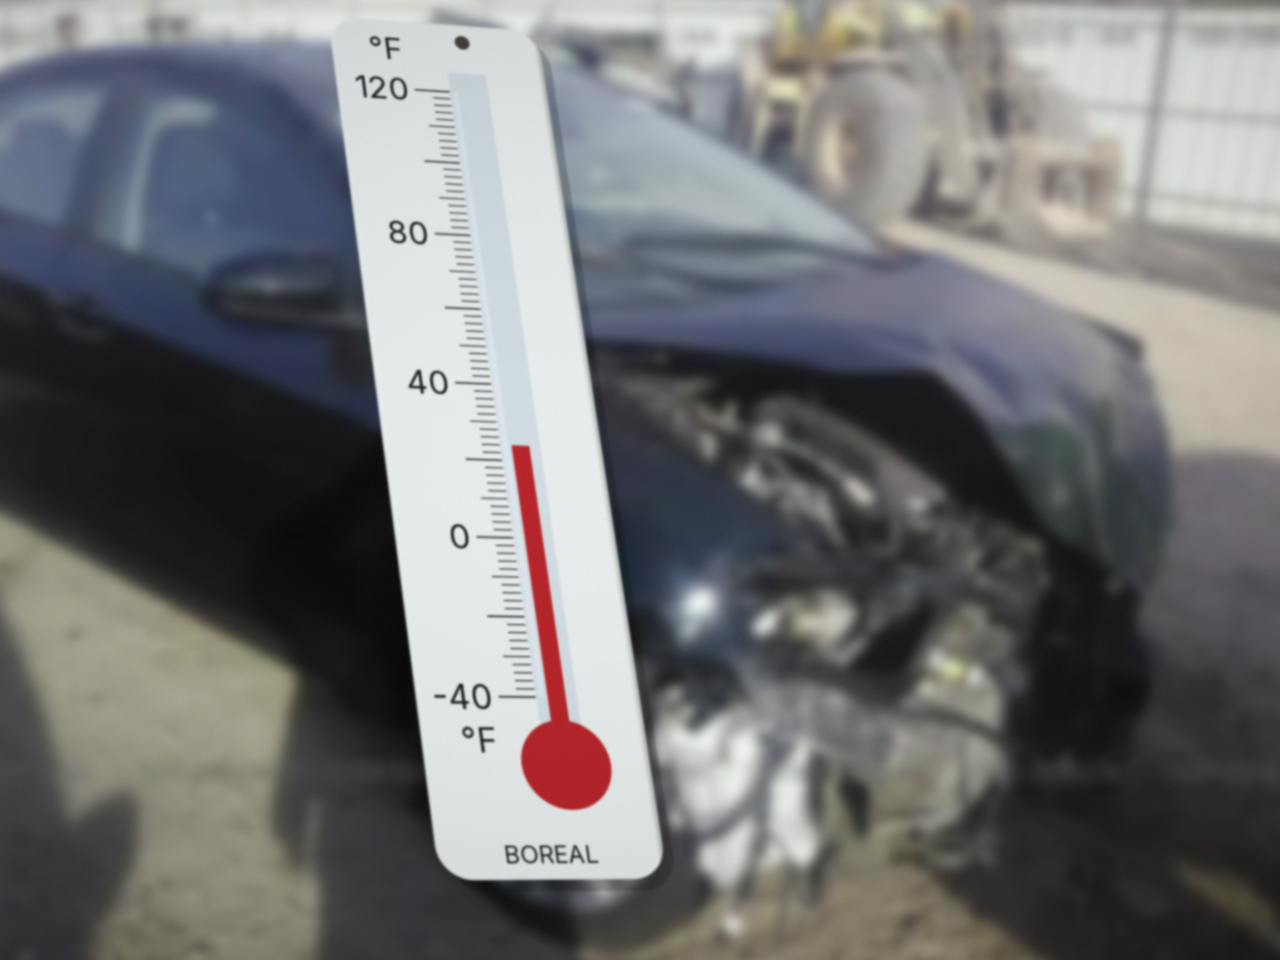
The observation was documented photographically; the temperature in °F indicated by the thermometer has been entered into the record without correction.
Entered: 24 °F
